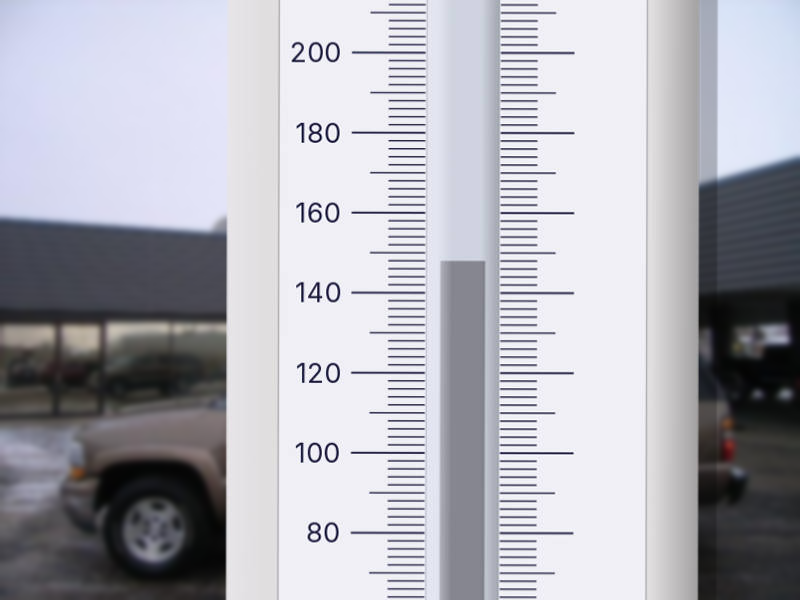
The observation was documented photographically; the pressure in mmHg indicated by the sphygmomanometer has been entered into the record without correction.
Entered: 148 mmHg
